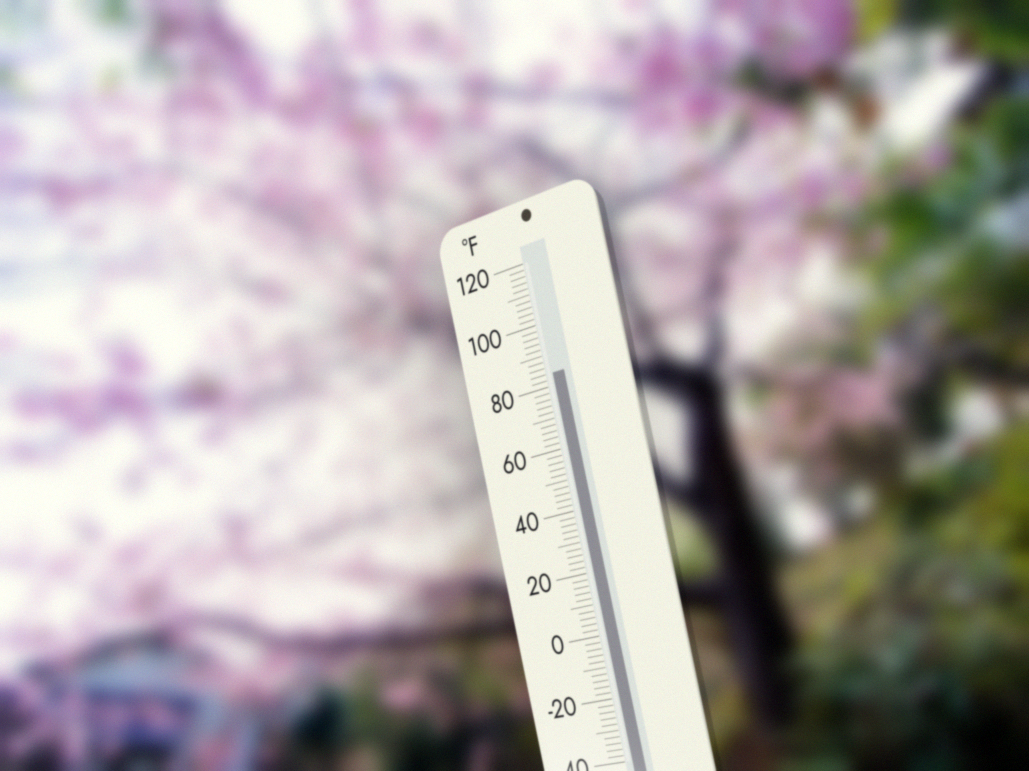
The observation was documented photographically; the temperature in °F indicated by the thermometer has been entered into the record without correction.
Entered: 84 °F
